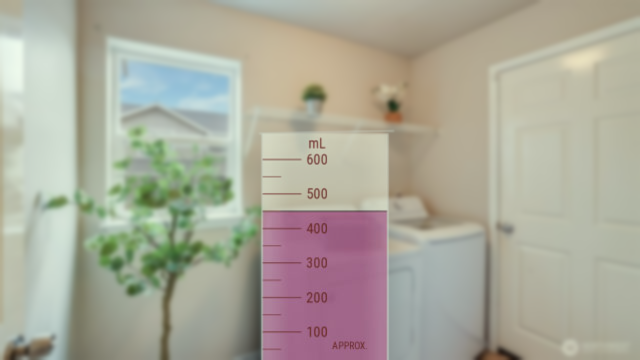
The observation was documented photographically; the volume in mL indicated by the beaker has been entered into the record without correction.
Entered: 450 mL
